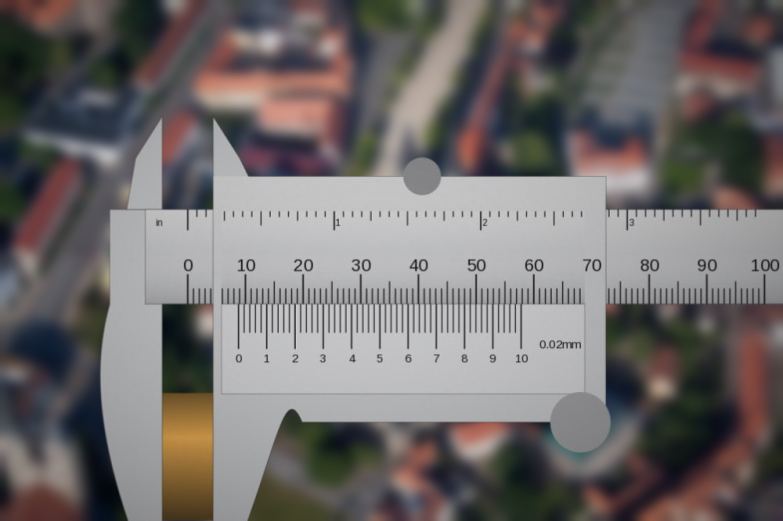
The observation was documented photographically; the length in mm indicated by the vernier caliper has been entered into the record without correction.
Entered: 8.8 mm
